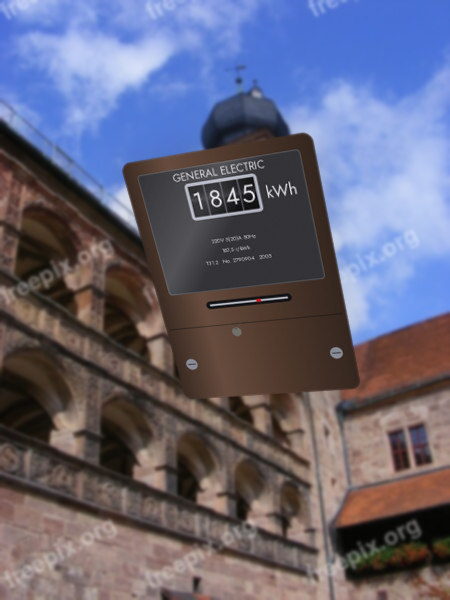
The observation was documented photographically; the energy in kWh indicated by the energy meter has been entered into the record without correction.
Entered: 1845 kWh
